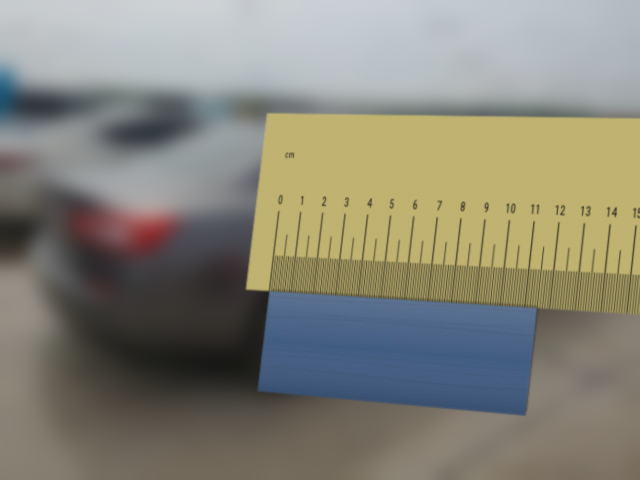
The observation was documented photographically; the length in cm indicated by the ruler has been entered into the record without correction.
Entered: 11.5 cm
